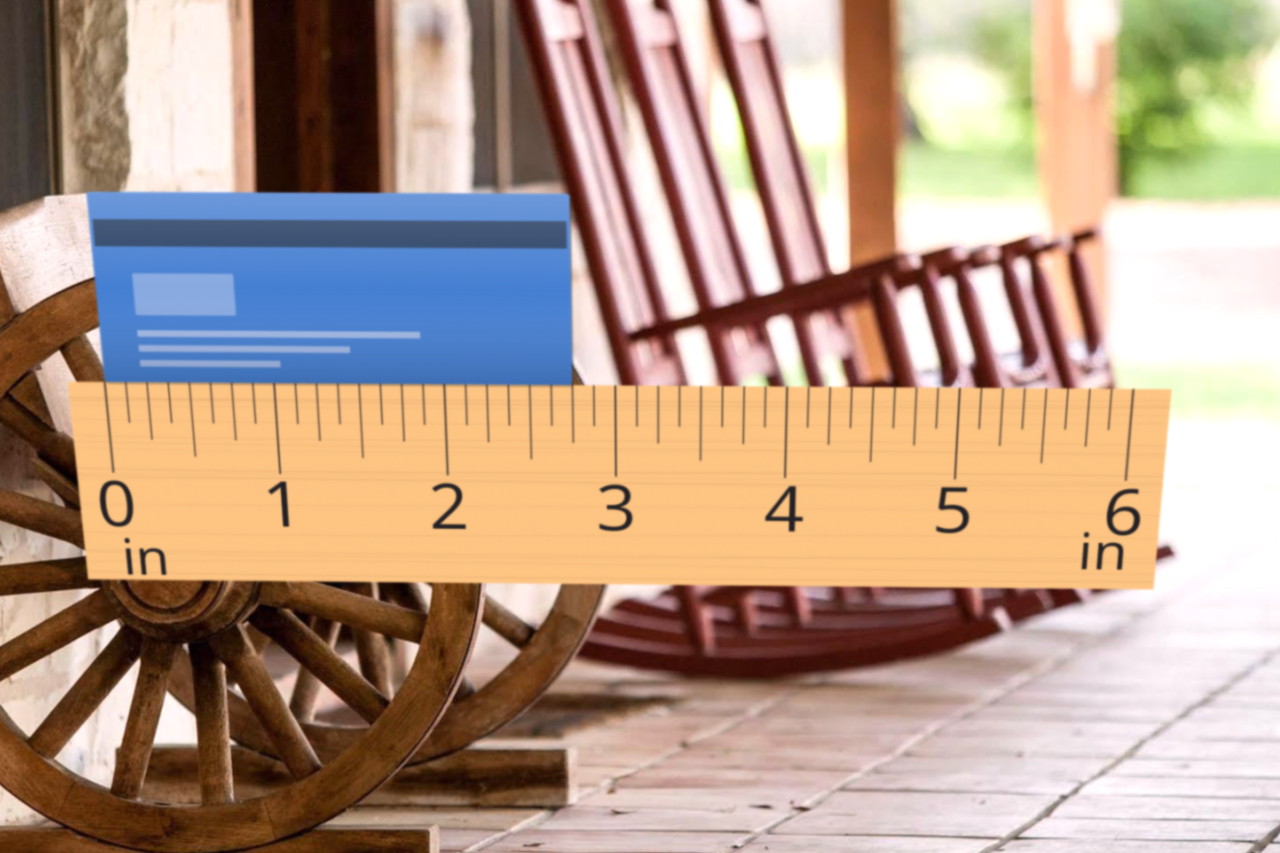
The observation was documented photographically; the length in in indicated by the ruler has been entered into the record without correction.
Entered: 2.75 in
